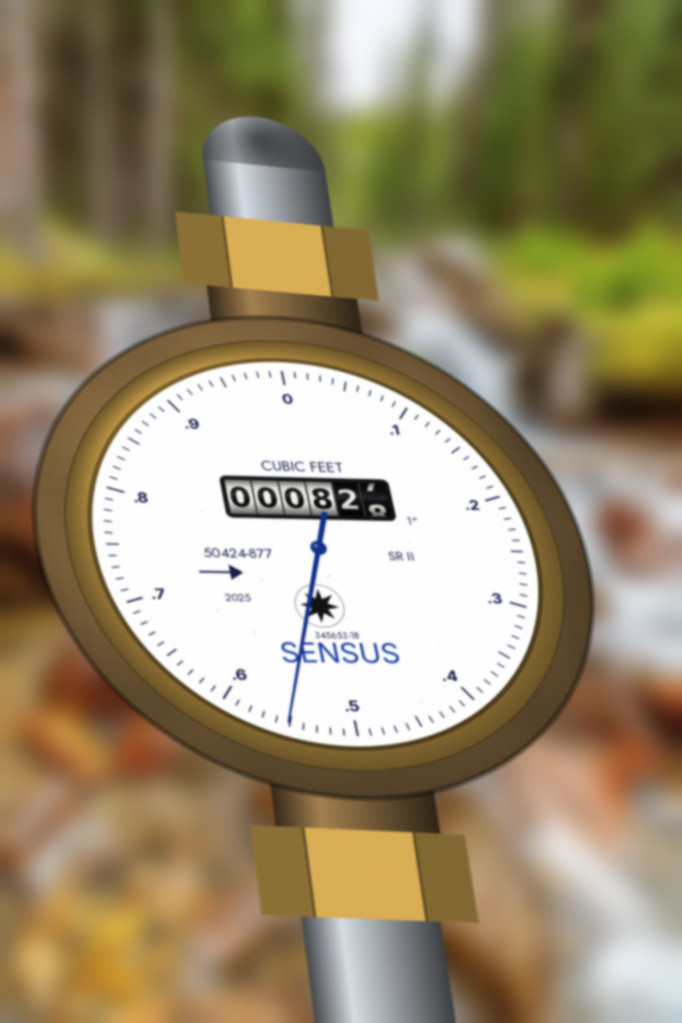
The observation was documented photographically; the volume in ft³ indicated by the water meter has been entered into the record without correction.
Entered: 827.55 ft³
